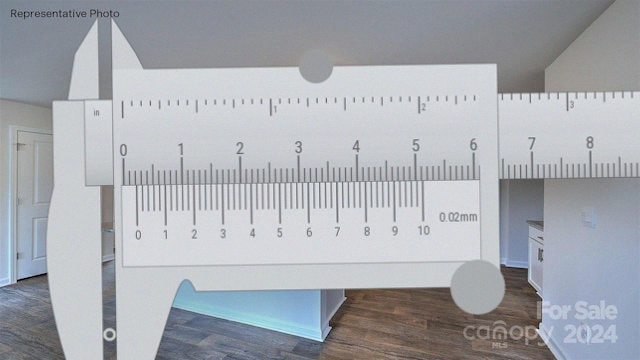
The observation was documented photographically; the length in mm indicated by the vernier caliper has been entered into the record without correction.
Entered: 2.2 mm
